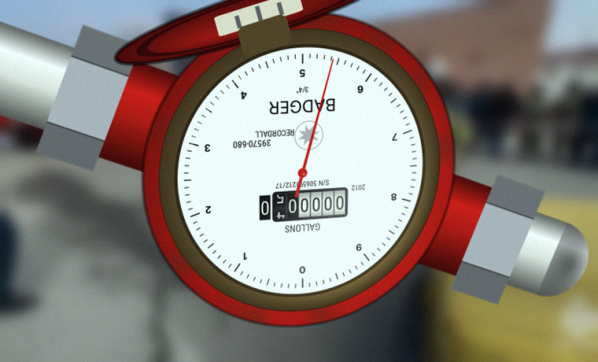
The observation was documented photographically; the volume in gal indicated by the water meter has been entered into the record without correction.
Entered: 45.4 gal
